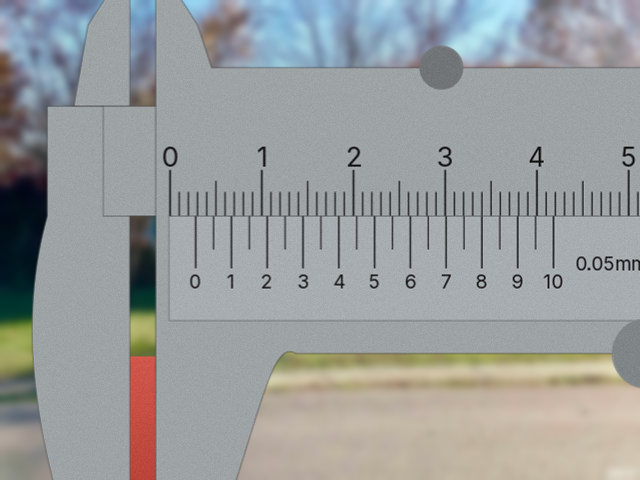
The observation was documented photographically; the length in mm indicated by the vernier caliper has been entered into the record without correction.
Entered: 2.8 mm
